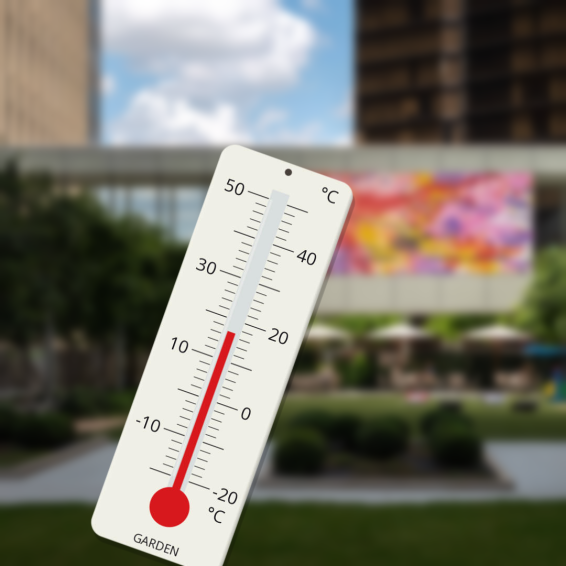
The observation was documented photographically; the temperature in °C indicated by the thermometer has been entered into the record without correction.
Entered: 17 °C
